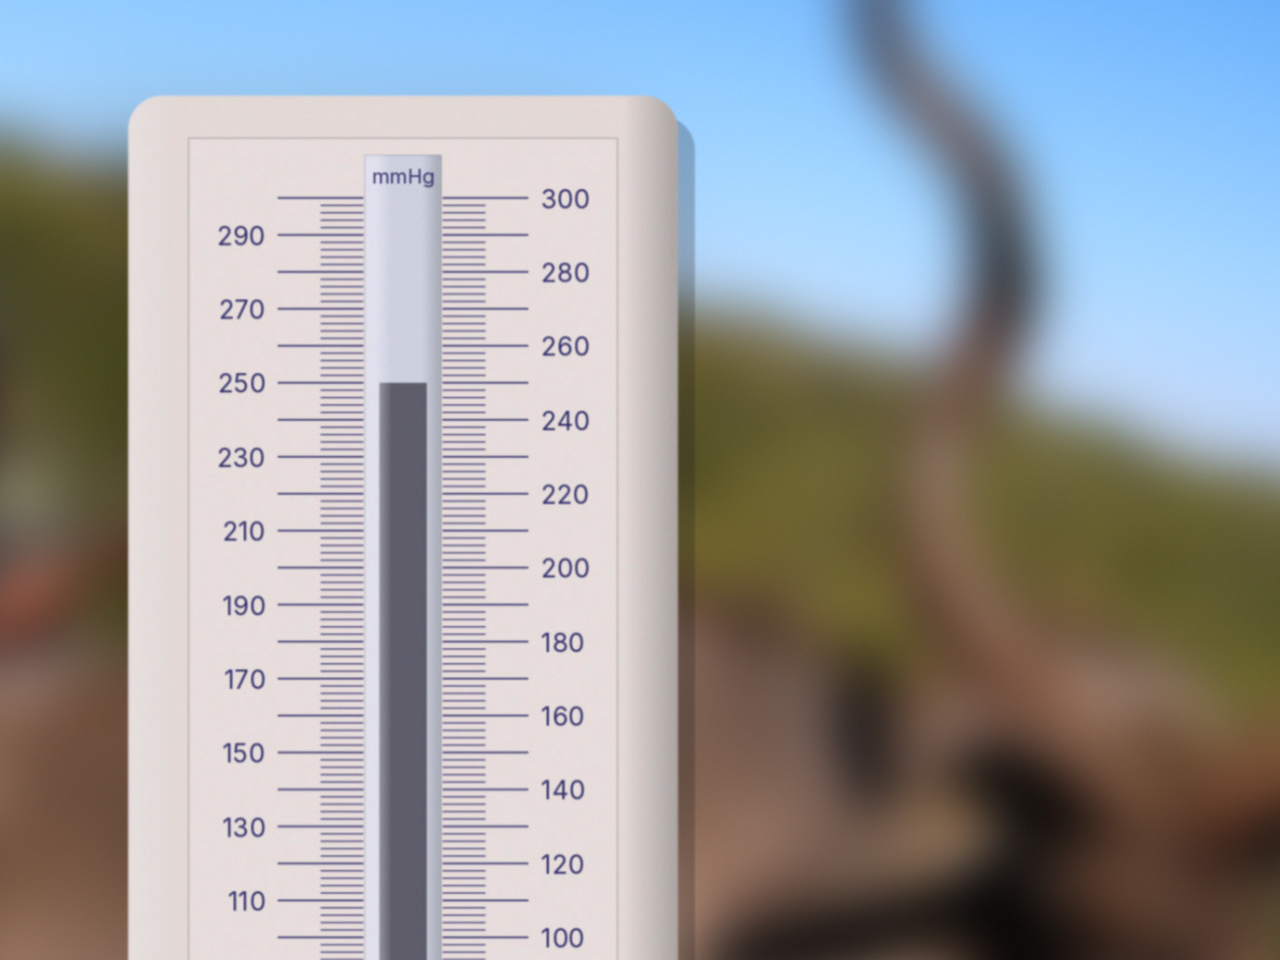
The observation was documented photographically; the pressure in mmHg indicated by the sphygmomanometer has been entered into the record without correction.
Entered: 250 mmHg
